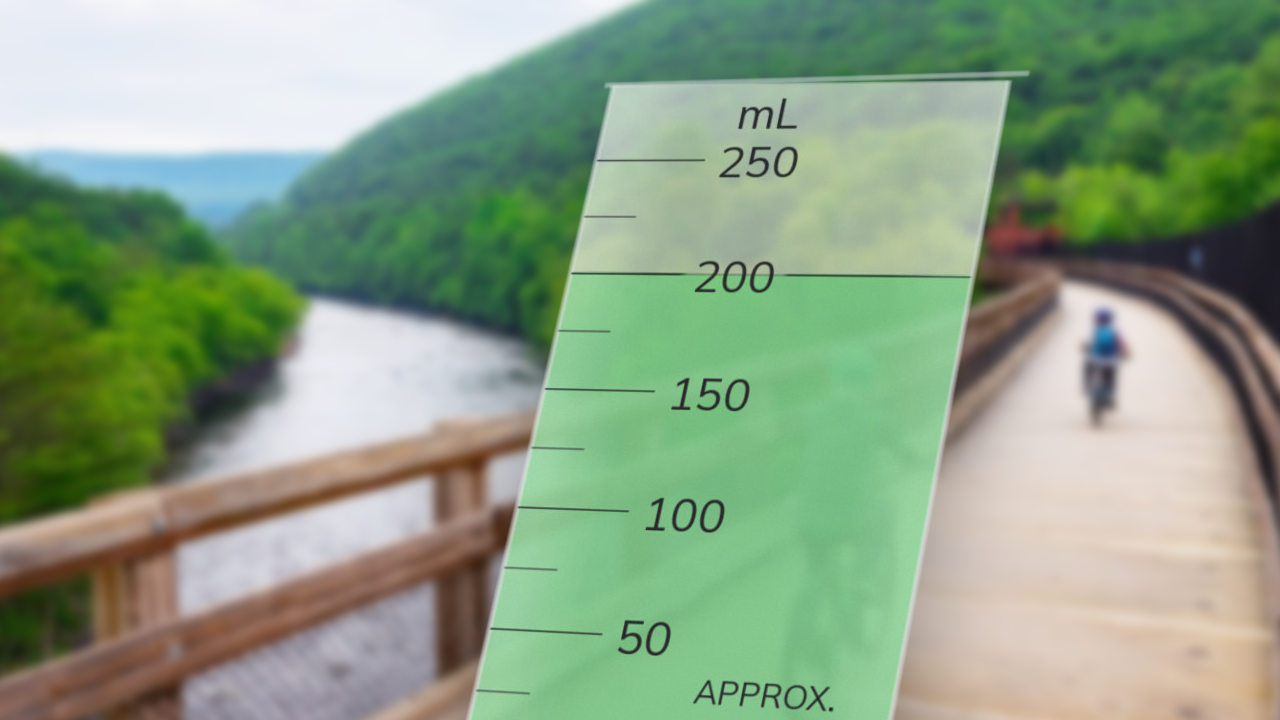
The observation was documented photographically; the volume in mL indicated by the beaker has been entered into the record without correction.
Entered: 200 mL
